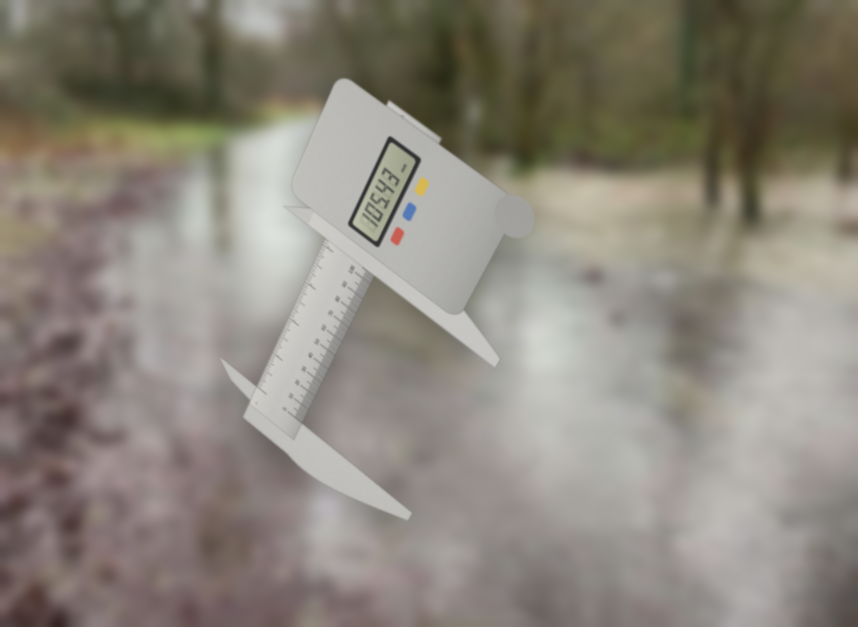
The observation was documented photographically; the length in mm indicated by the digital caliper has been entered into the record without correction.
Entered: 105.43 mm
